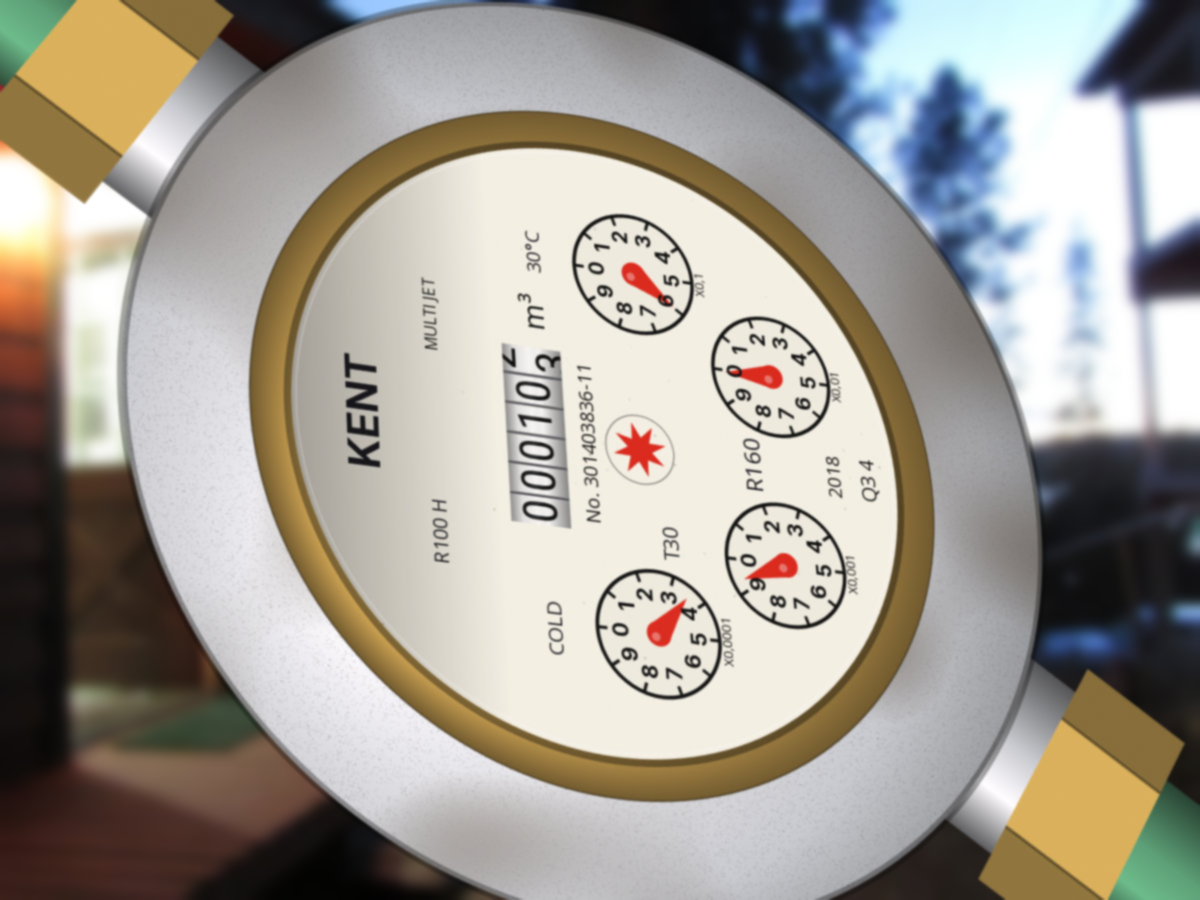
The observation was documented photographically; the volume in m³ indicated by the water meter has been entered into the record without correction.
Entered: 102.5993 m³
